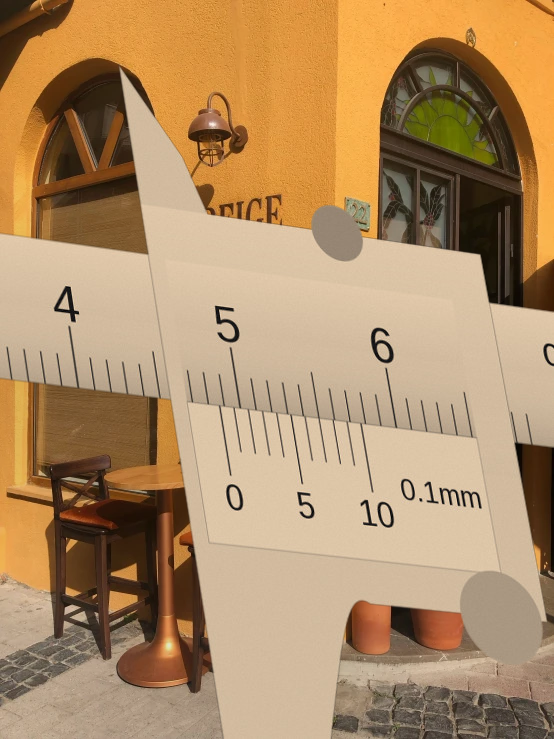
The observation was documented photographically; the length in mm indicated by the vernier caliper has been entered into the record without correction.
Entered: 48.7 mm
